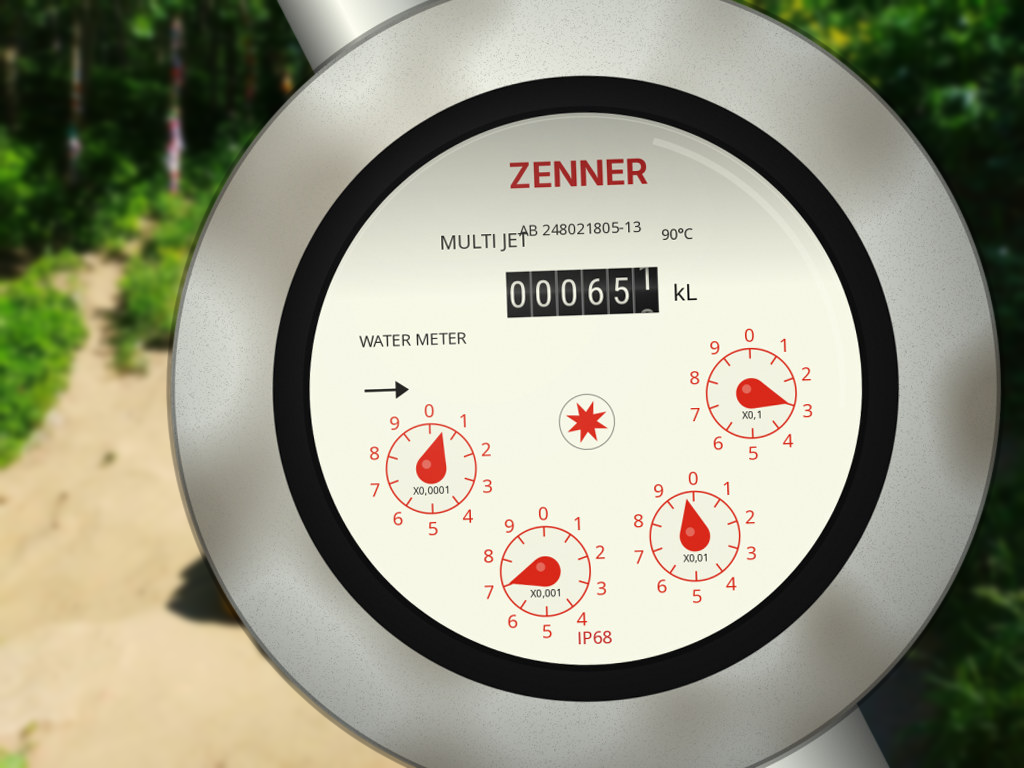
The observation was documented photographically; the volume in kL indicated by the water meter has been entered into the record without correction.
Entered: 651.2970 kL
